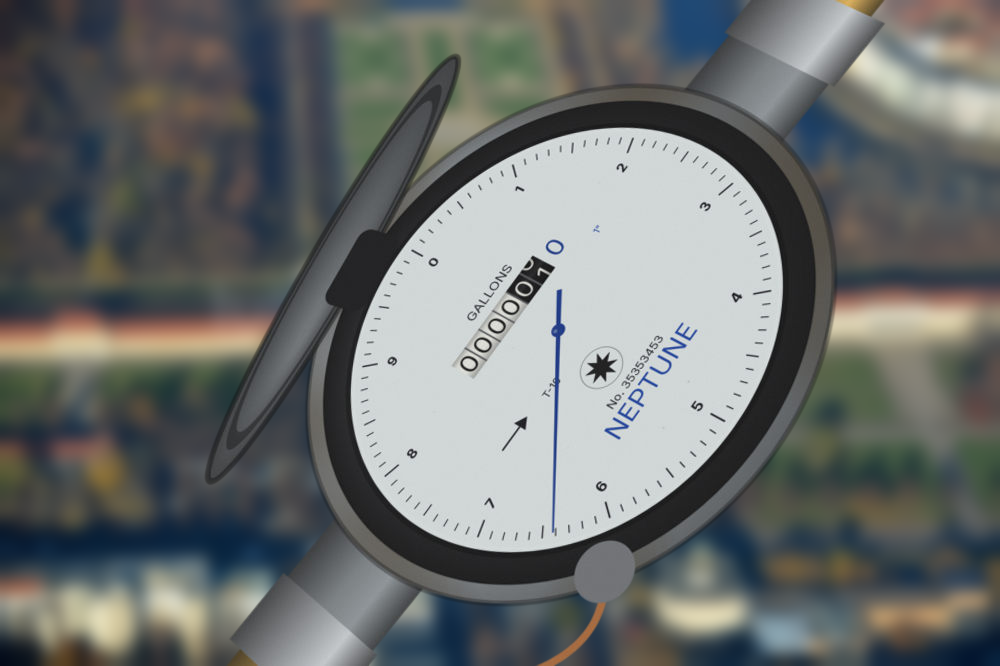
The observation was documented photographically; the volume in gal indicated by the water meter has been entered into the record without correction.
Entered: 6.4 gal
